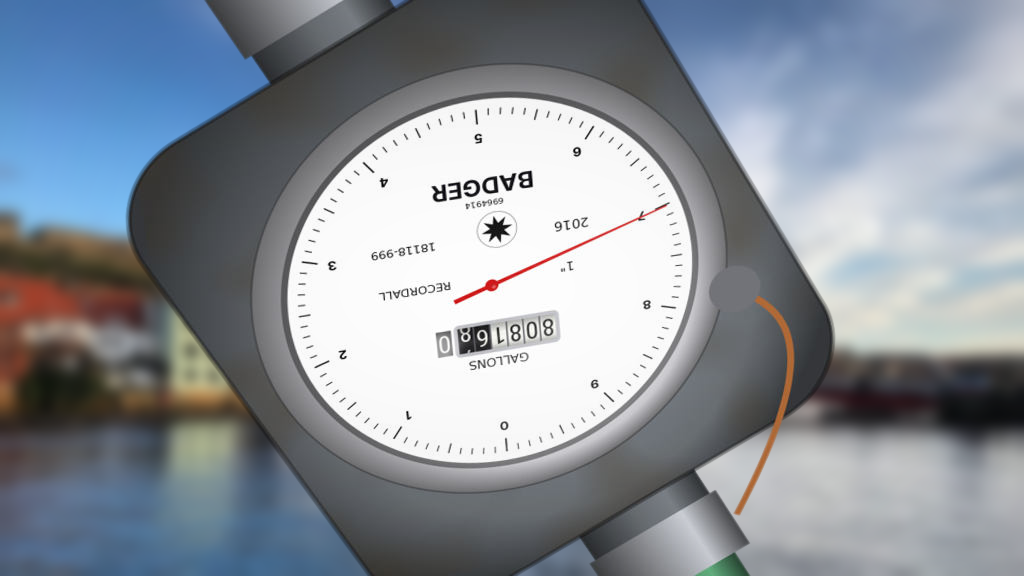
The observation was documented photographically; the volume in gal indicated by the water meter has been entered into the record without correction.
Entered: 8081677.0 gal
